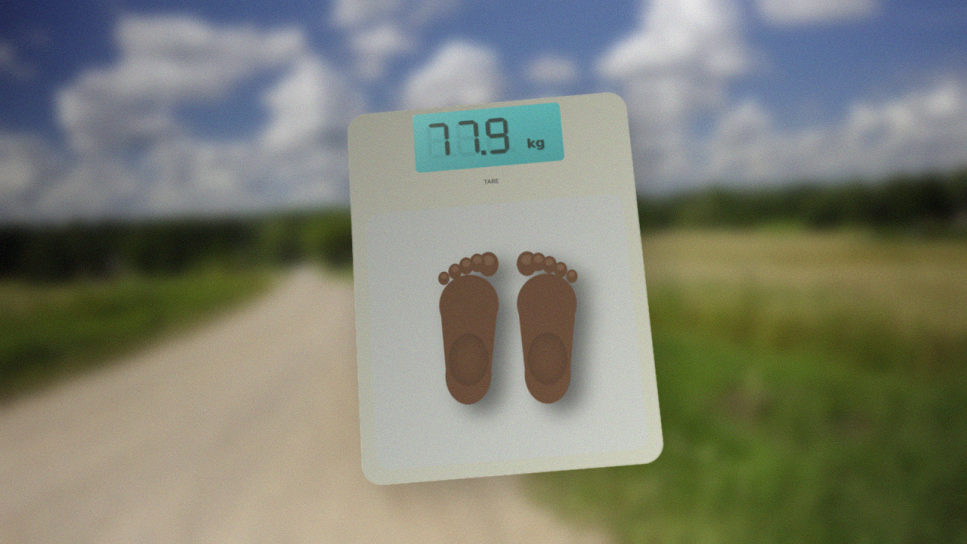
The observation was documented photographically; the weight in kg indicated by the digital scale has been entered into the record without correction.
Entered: 77.9 kg
